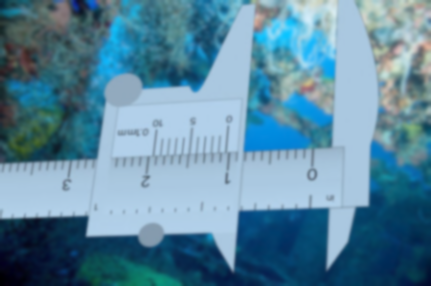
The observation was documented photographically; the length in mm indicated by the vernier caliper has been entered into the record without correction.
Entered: 10.4 mm
